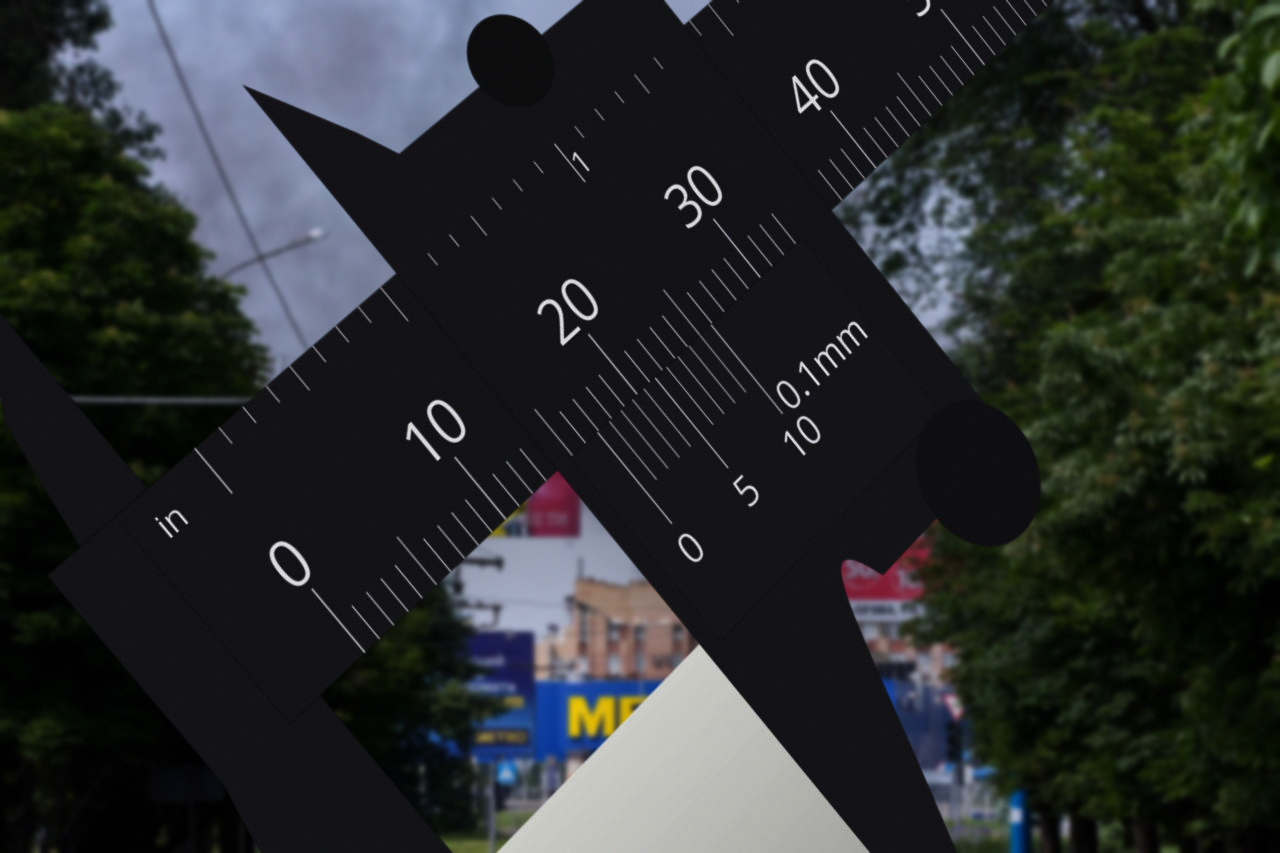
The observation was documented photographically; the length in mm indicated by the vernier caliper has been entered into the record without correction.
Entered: 16.9 mm
